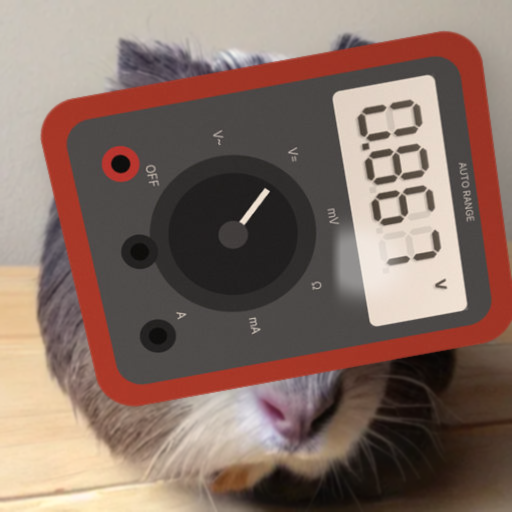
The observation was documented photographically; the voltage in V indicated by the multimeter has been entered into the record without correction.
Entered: 0.867 V
